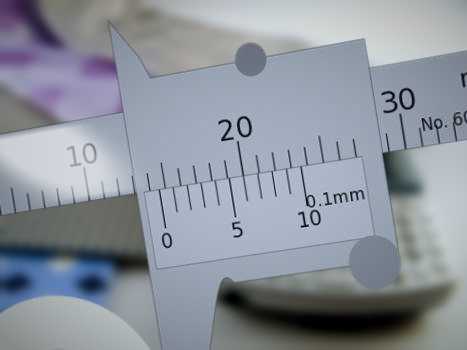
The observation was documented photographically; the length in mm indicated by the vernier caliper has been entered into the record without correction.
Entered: 14.6 mm
